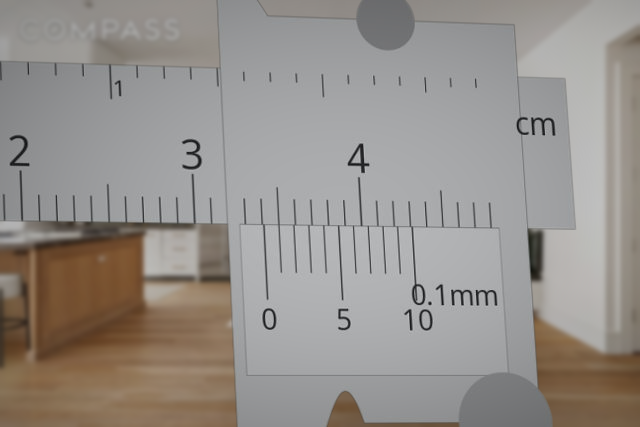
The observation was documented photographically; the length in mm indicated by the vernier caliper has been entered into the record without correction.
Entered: 34.1 mm
